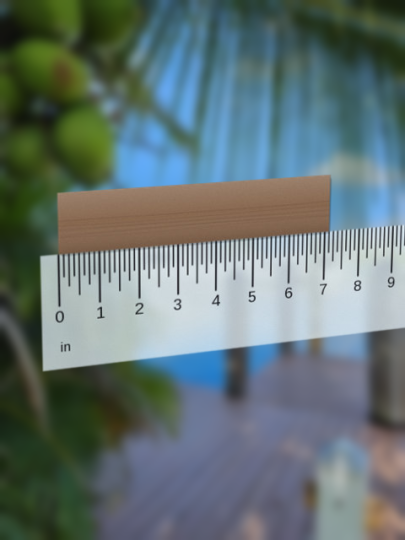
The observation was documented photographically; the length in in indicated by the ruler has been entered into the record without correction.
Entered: 7.125 in
